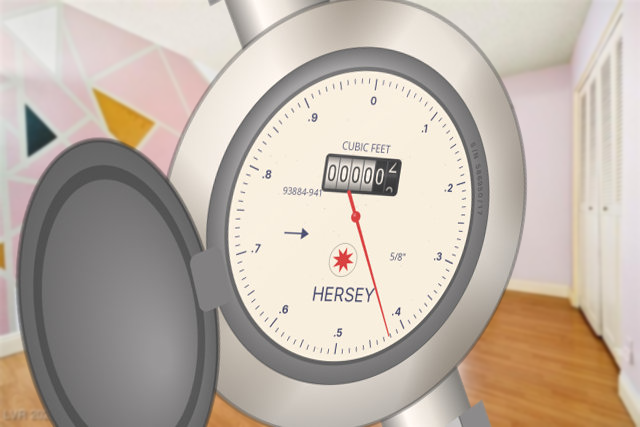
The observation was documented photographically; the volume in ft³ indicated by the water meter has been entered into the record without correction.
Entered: 2.42 ft³
